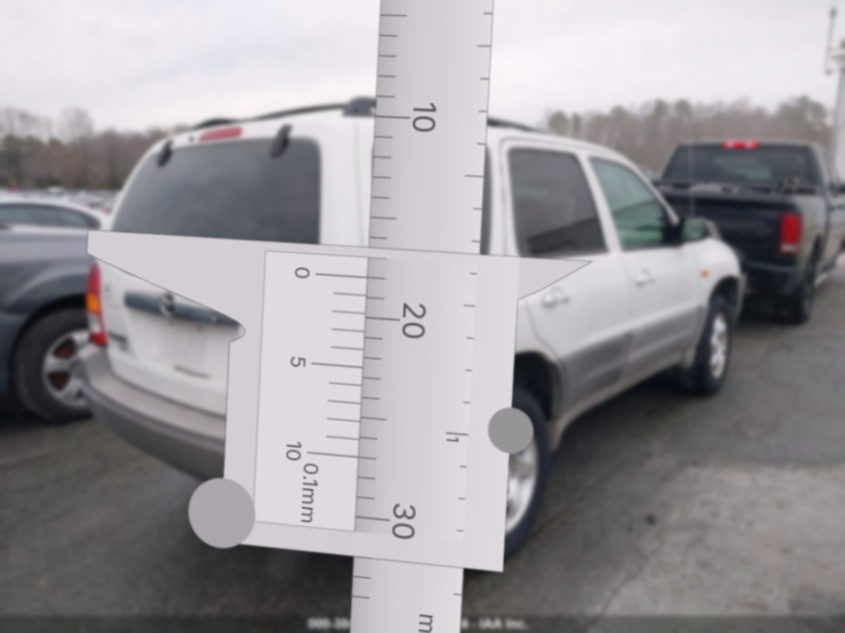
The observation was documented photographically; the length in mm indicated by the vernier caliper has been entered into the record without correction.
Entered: 18.0 mm
